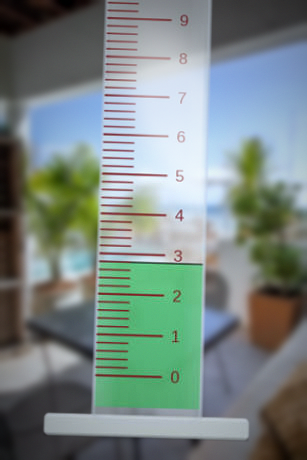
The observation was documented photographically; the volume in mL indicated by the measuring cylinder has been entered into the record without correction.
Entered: 2.8 mL
